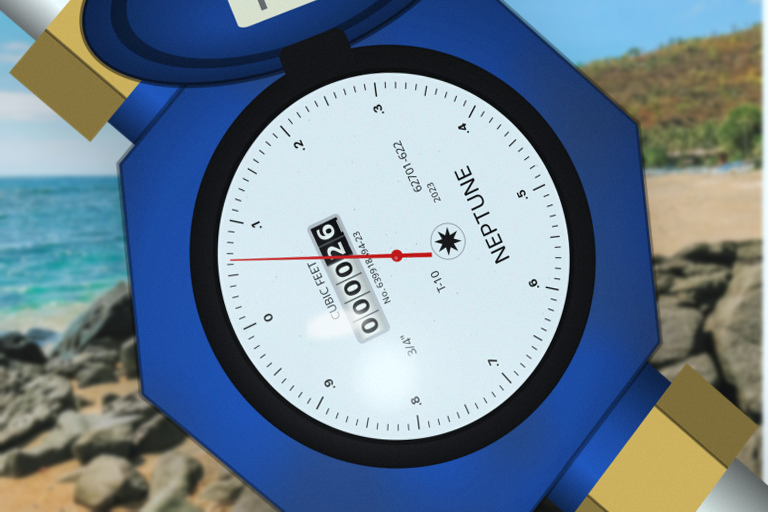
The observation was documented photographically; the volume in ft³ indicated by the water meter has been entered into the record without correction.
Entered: 26.06 ft³
